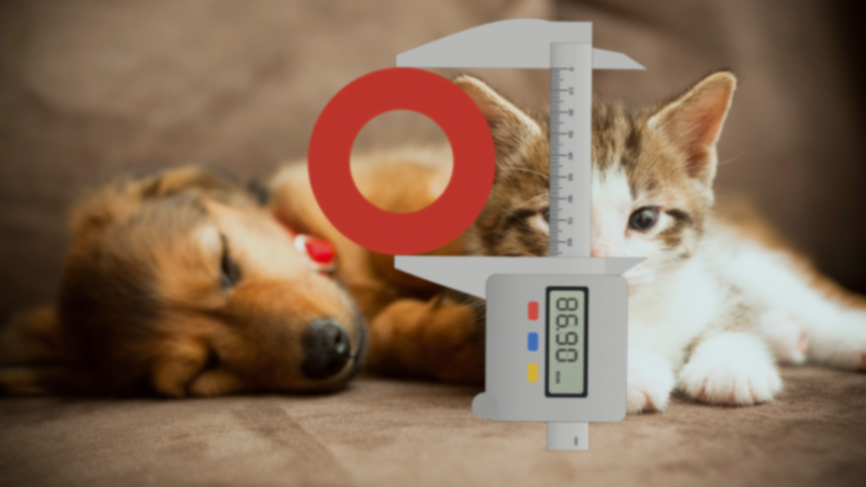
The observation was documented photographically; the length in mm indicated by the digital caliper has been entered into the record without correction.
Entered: 86.90 mm
